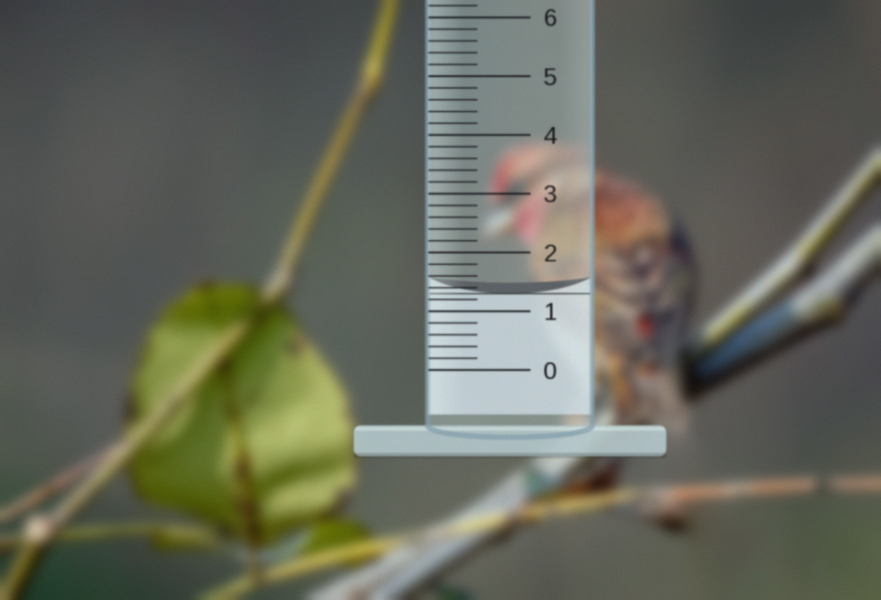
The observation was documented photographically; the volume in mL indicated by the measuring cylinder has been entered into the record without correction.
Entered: 1.3 mL
